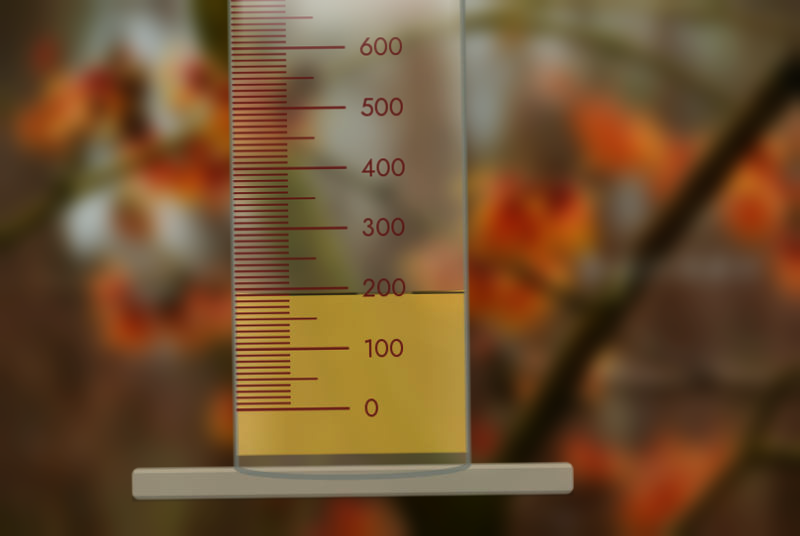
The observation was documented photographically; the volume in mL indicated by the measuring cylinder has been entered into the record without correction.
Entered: 190 mL
